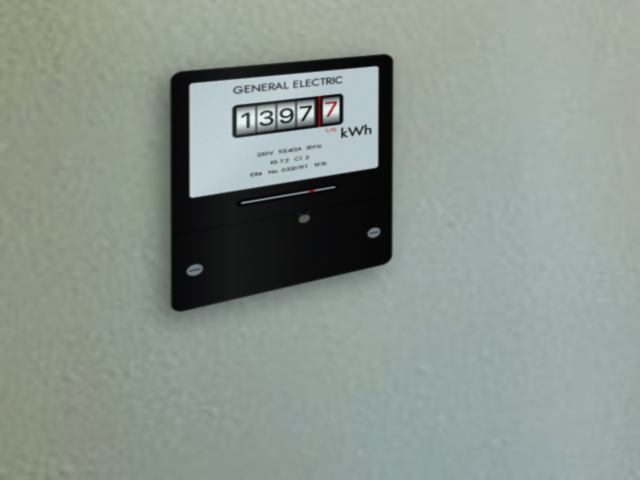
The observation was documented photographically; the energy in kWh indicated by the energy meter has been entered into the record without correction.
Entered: 1397.7 kWh
